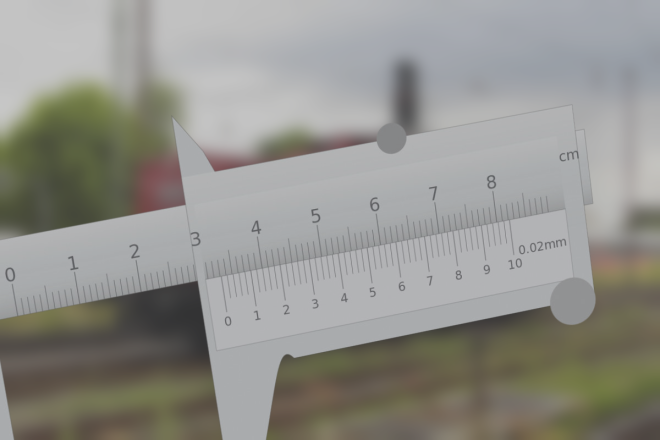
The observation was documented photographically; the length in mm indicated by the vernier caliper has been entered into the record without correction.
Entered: 33.2 mm
